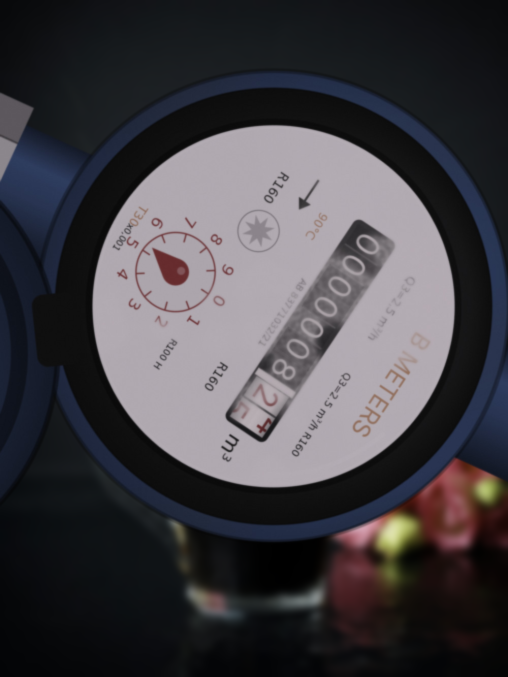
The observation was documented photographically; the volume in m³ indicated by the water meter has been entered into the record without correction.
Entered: 8.245 m³
